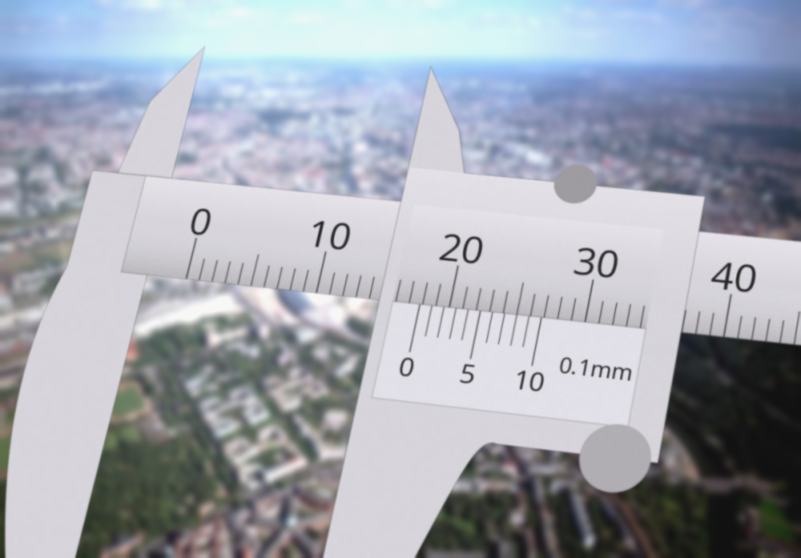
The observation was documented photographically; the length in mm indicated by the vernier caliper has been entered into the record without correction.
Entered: 17.8 mm
